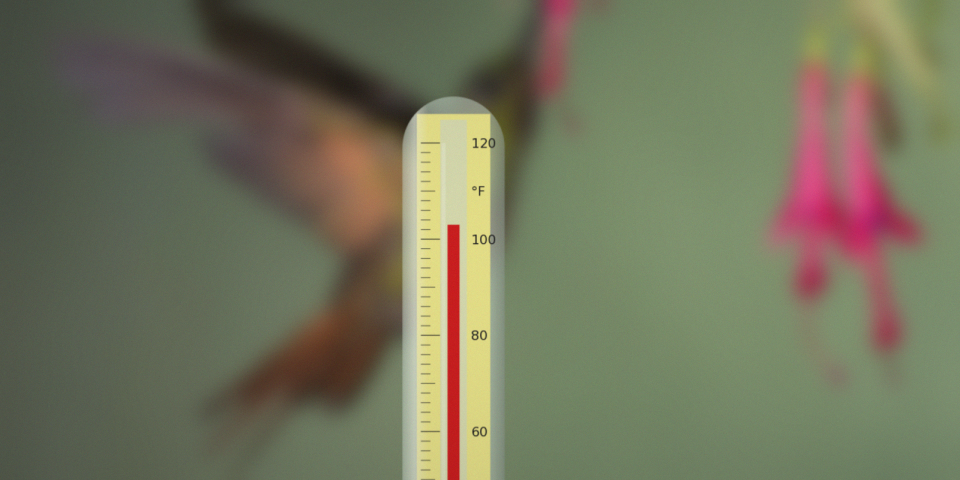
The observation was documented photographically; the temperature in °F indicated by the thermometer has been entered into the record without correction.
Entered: 103 °F
